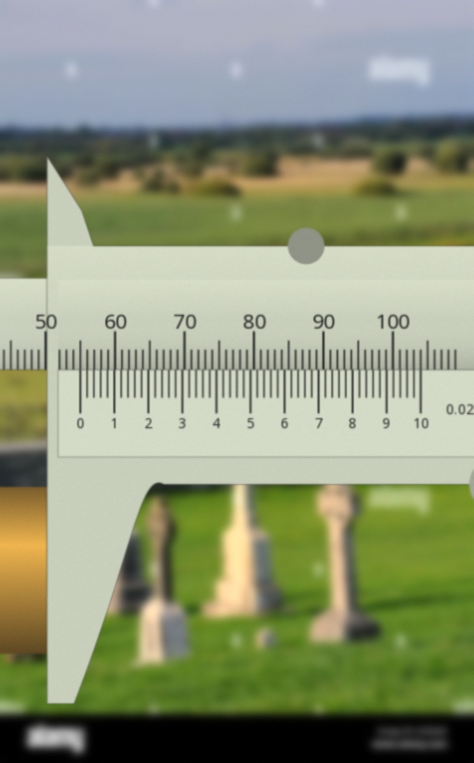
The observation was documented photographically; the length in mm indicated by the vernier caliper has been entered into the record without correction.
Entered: 55.0 mm
